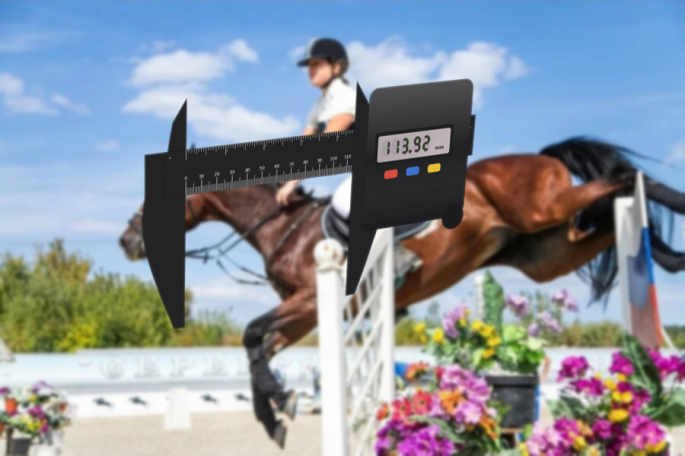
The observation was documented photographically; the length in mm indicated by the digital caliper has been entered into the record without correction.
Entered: 113.92 mm
